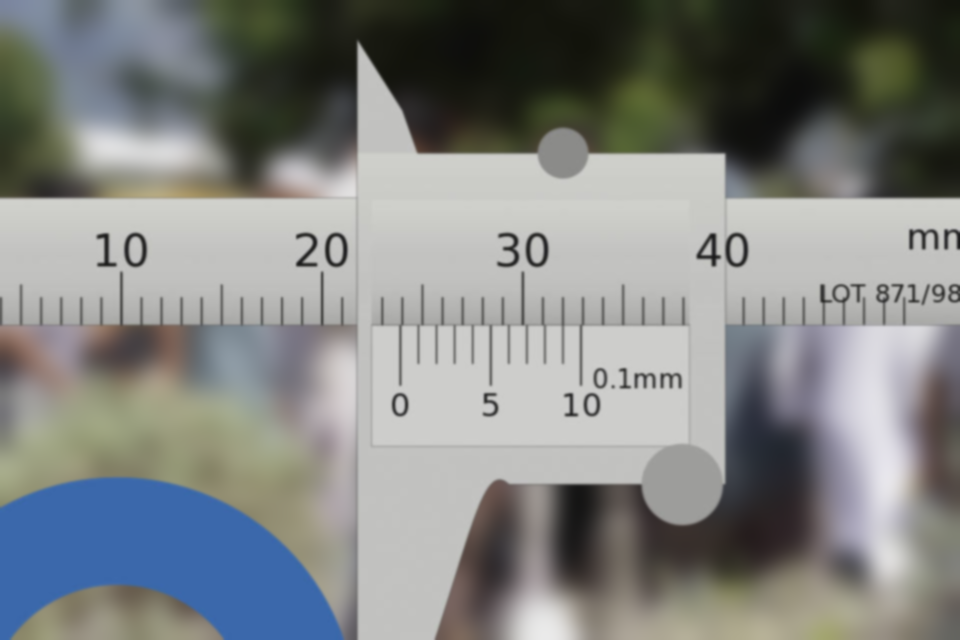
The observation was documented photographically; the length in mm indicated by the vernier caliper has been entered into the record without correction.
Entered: 23.9 mm
